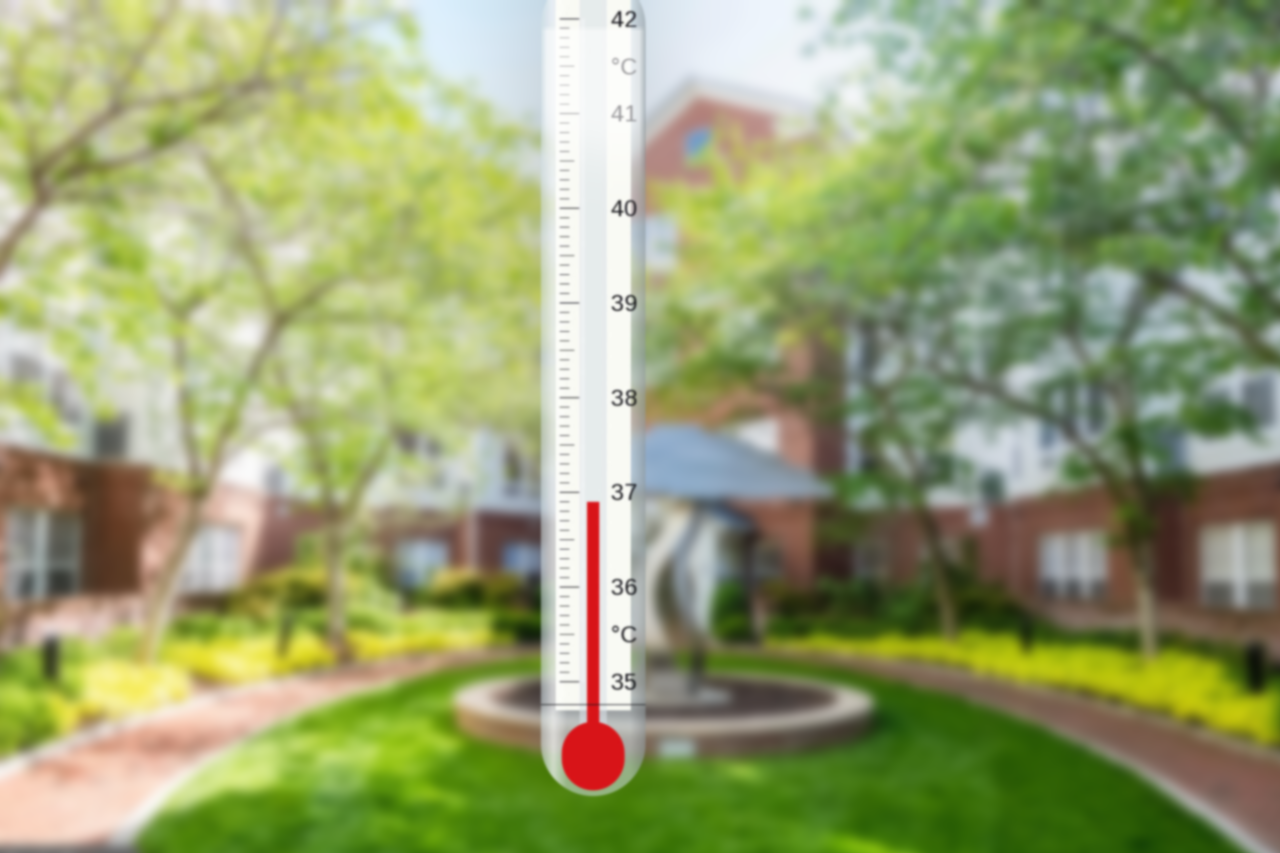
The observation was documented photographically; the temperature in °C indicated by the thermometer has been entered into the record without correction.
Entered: 36.9 °C
